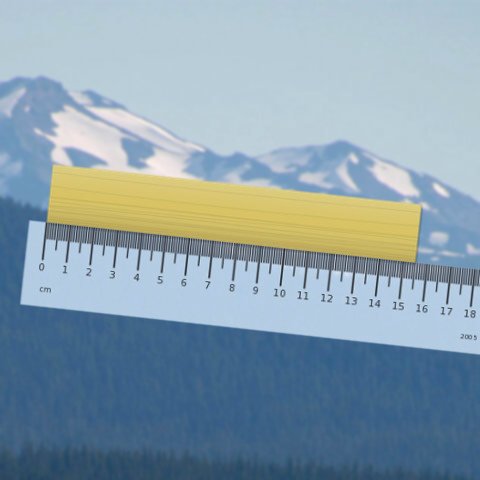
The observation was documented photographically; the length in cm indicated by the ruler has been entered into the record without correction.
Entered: 15.5 cm
